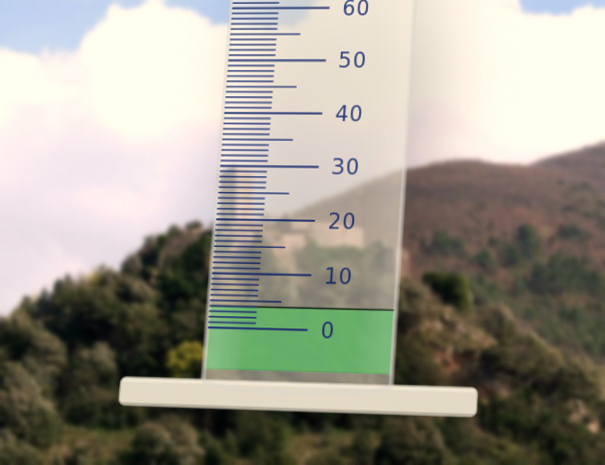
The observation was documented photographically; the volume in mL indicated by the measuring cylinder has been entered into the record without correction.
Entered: 4 mL
